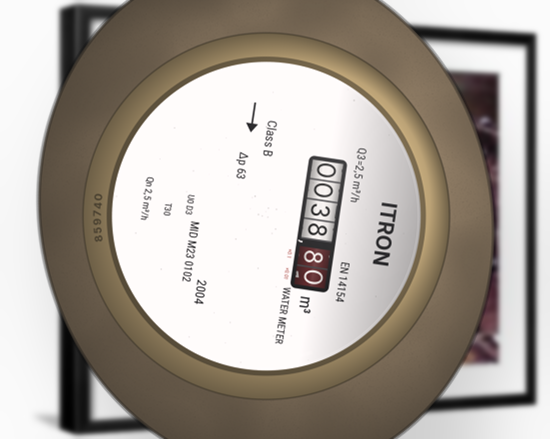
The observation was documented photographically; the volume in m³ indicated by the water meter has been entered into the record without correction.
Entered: 38.80 m³
